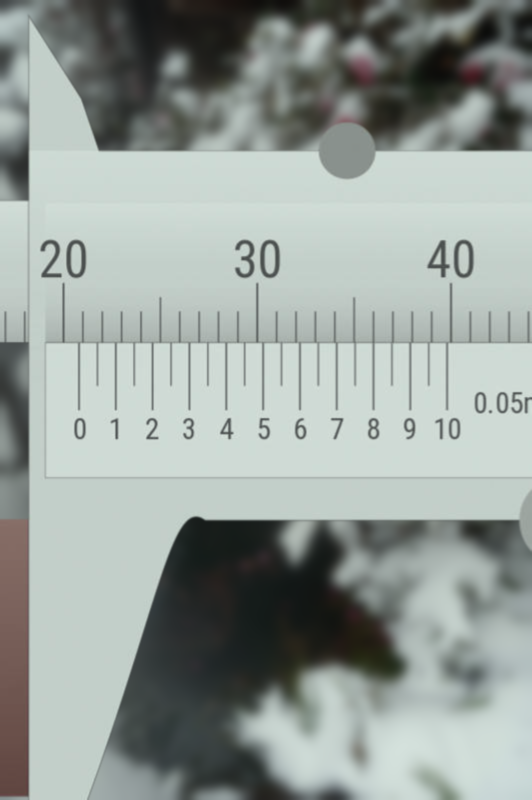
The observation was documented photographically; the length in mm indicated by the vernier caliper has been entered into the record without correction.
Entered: 20.8 mm
